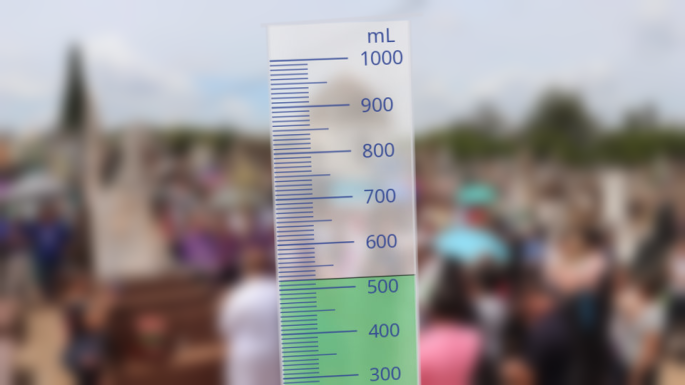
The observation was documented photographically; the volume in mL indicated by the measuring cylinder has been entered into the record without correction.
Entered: 520 mL
